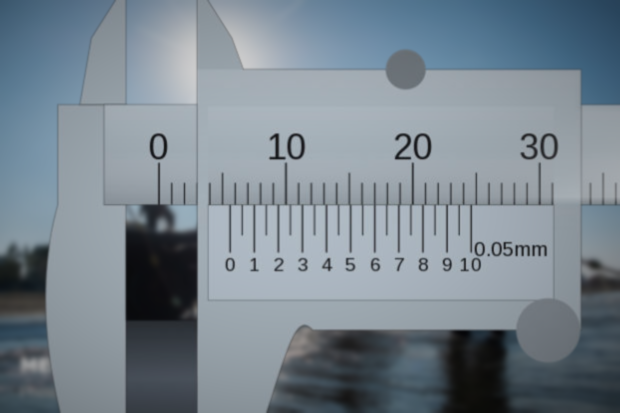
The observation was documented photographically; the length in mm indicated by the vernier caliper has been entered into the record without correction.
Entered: 5.6 mm
